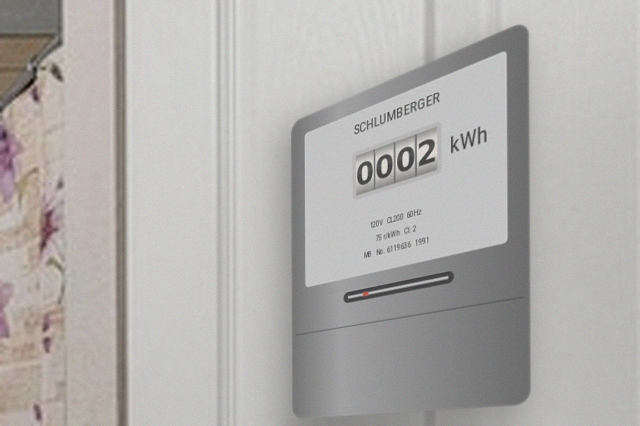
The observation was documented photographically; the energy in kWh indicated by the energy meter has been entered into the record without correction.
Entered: 2 kWh
